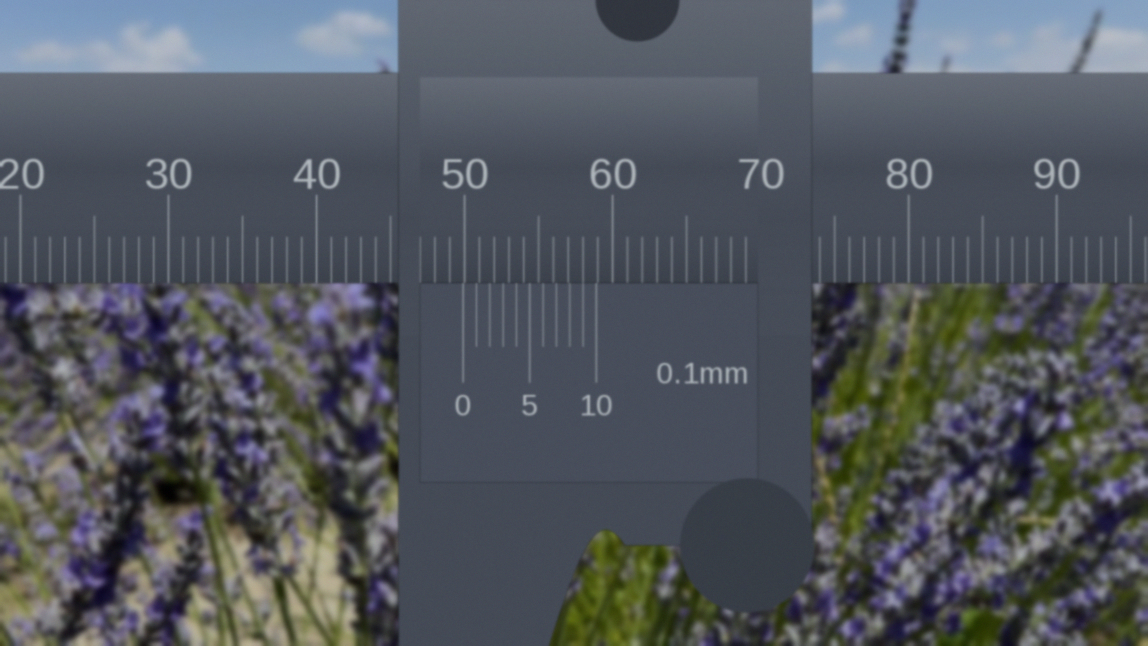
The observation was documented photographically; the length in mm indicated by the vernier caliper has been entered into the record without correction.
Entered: 49.9 mm
